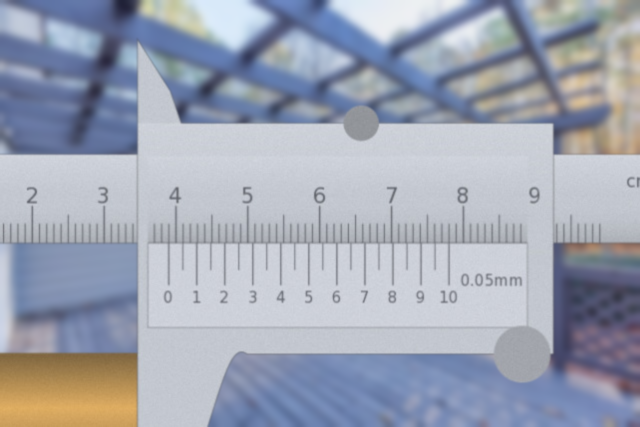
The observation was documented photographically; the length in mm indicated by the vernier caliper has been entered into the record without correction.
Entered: 39.0 mm
